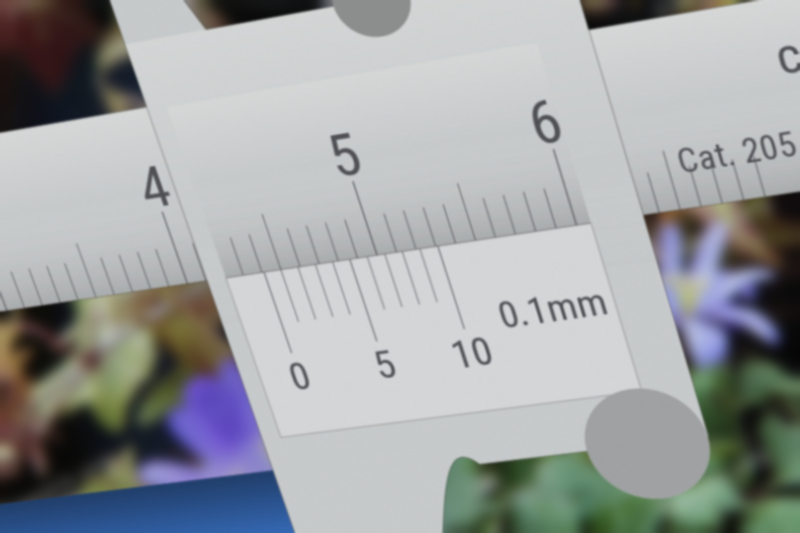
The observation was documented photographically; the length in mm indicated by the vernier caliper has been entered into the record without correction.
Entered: 44.1 mm
